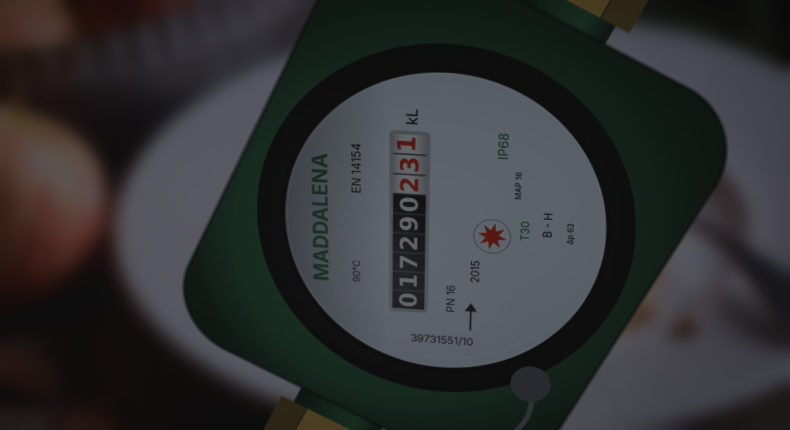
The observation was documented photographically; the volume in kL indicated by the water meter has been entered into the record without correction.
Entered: 17290.231 kL
